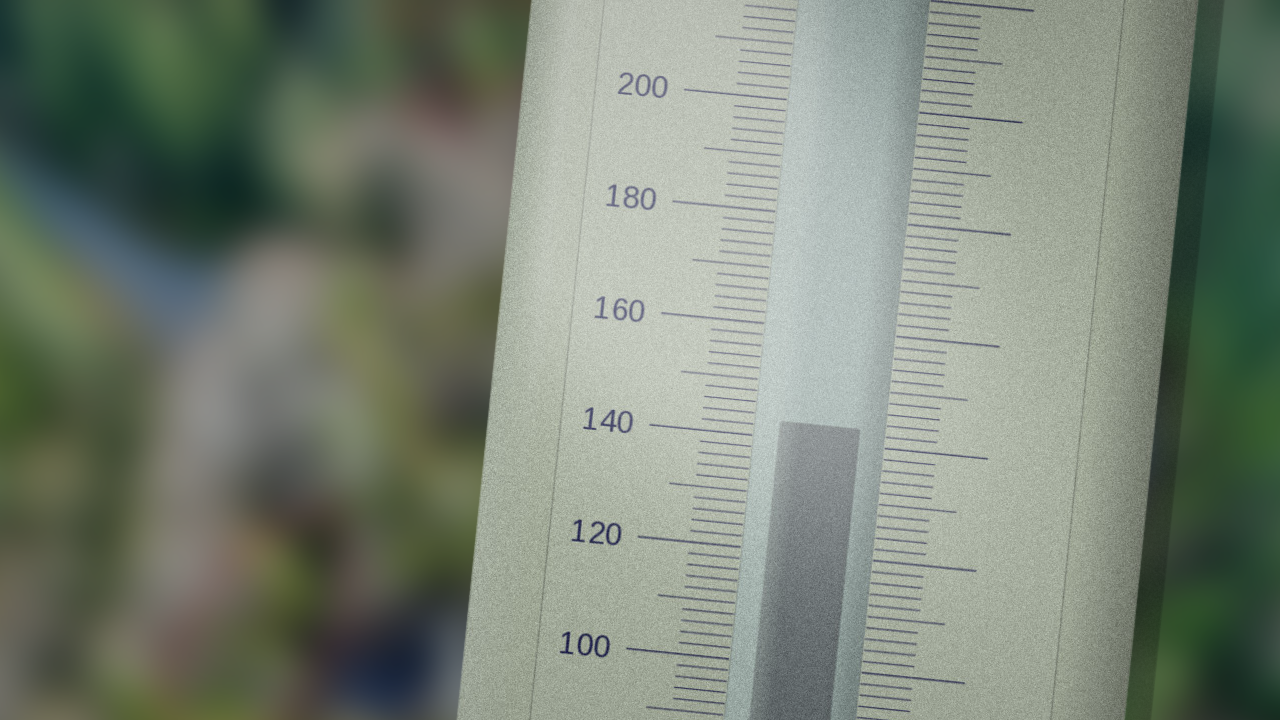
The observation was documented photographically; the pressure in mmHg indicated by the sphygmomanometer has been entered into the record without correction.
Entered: 143 mmHg
